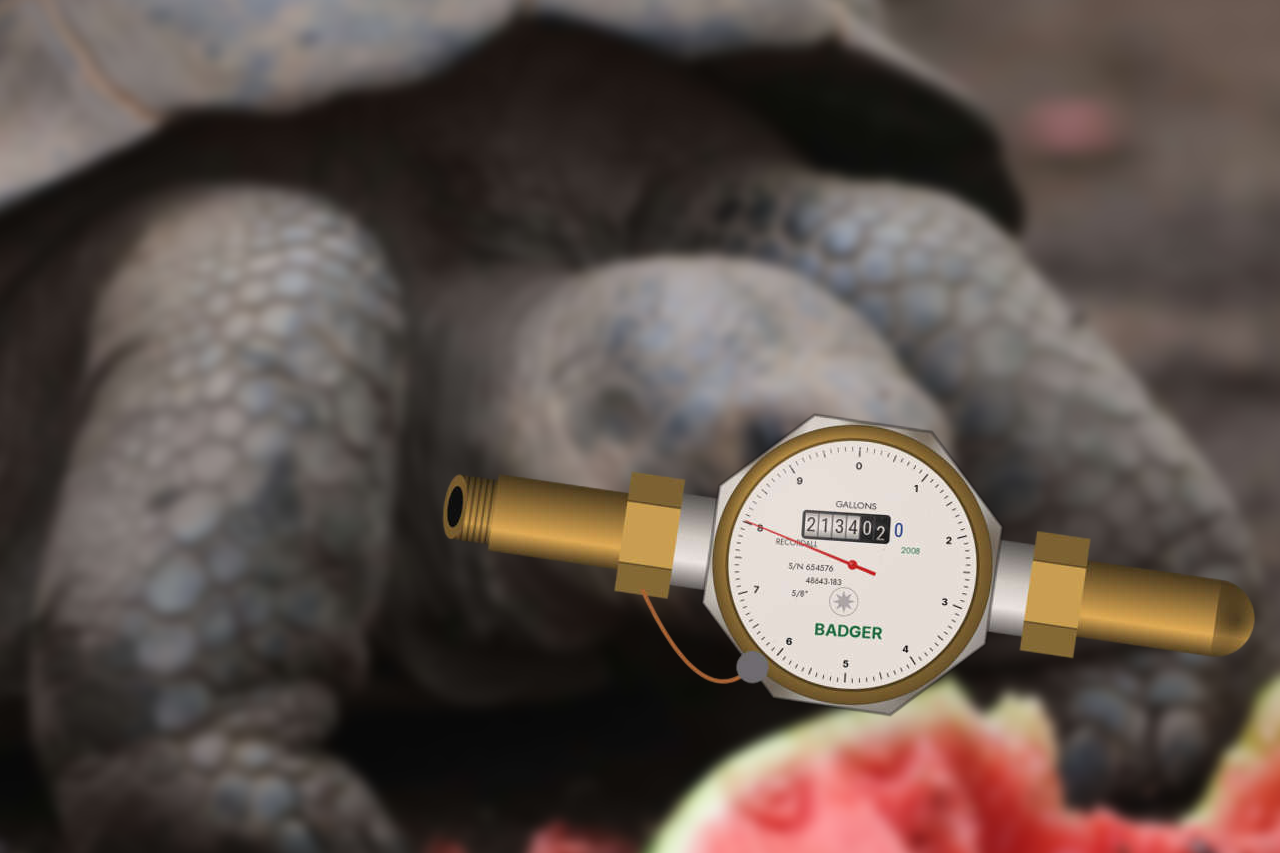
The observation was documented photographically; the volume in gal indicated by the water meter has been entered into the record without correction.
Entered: 2134018.0 gal
